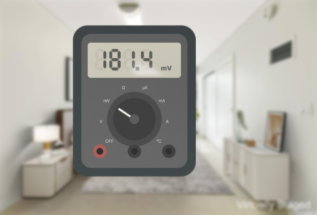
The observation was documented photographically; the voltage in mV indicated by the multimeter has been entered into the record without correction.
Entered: 181.4 mV
